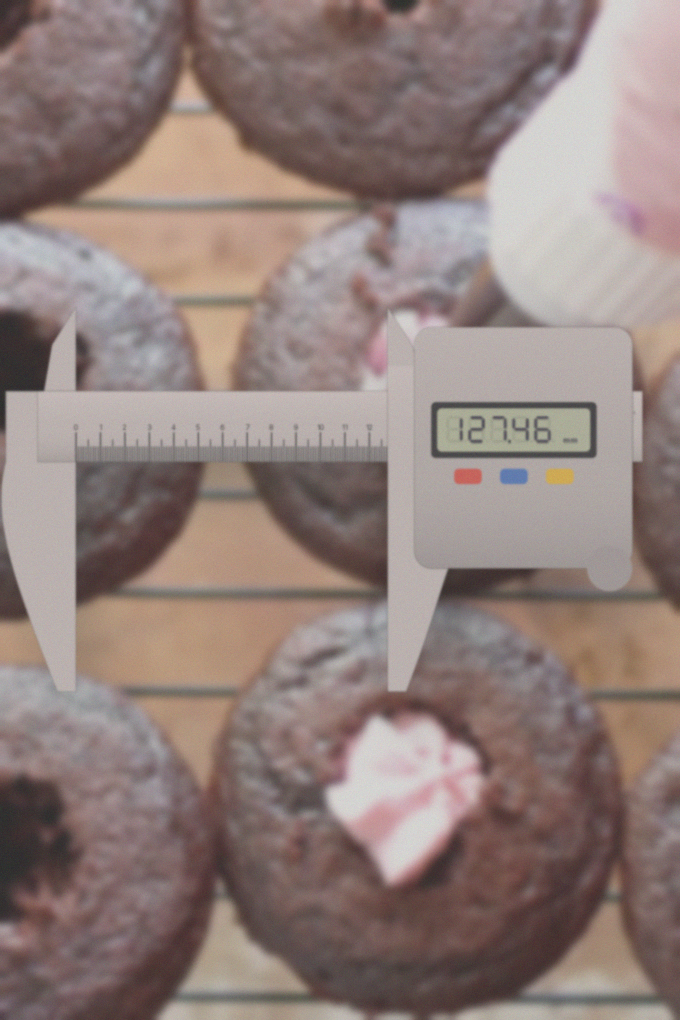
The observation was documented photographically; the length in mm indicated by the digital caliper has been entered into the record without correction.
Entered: 127.46 mm
